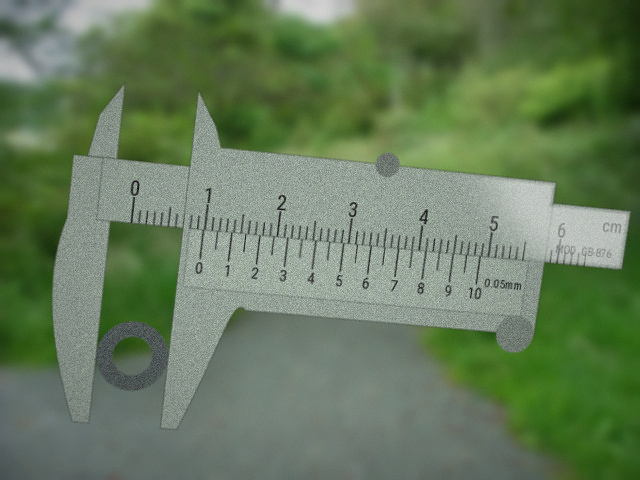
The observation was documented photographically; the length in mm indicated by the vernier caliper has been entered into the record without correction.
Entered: 9.8 mm
